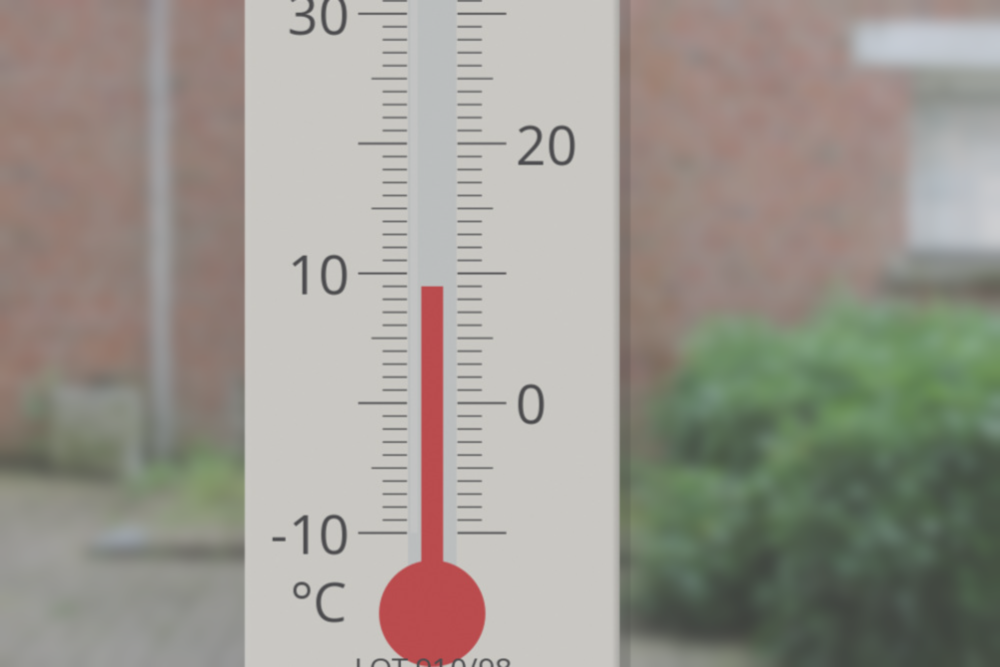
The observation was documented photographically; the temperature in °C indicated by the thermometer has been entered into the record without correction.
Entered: 9 °C
